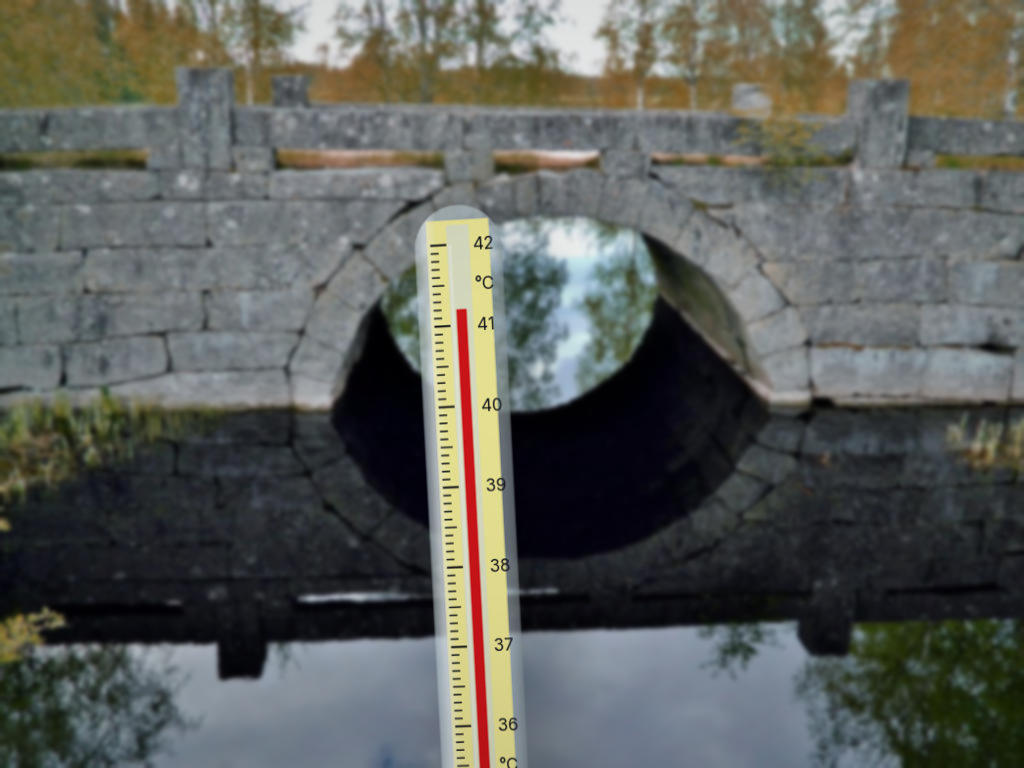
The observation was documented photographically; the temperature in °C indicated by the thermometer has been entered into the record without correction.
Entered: 41.2 °C
